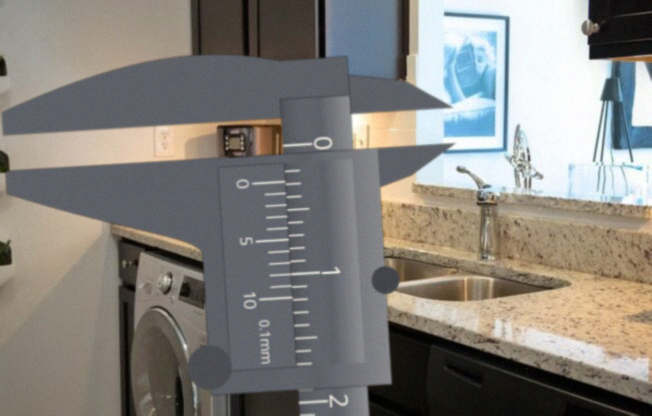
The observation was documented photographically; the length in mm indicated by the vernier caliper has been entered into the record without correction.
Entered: 2.8 mm
